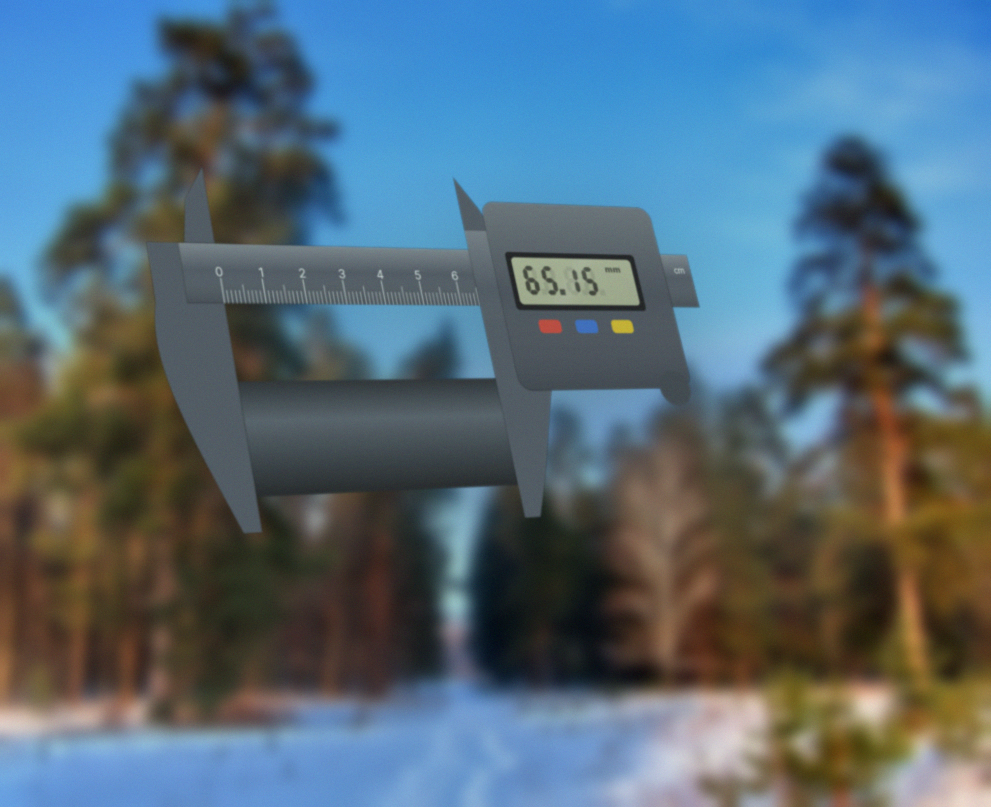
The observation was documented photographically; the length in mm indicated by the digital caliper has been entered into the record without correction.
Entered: 65.15 mm
